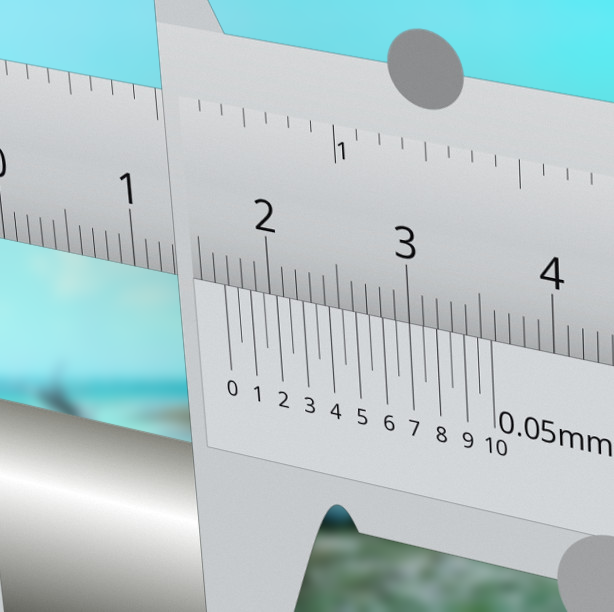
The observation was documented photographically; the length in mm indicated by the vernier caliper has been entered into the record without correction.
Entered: 16.7 mm
